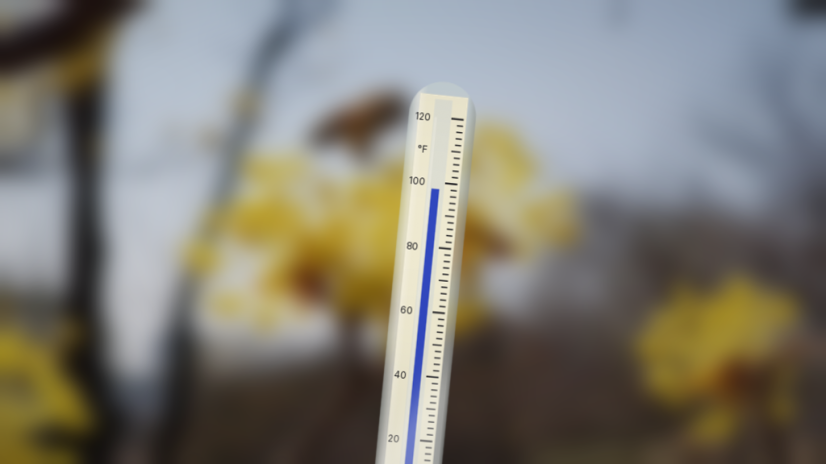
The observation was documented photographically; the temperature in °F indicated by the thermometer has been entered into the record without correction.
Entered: 98 °F
